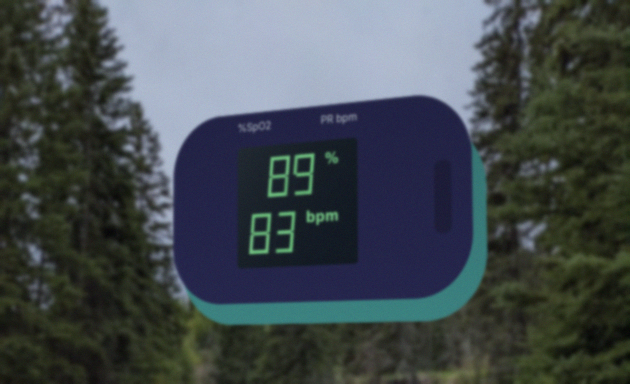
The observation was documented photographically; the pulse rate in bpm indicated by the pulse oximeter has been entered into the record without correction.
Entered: 83 bpm
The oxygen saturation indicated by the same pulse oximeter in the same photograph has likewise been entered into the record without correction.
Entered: 89 %
